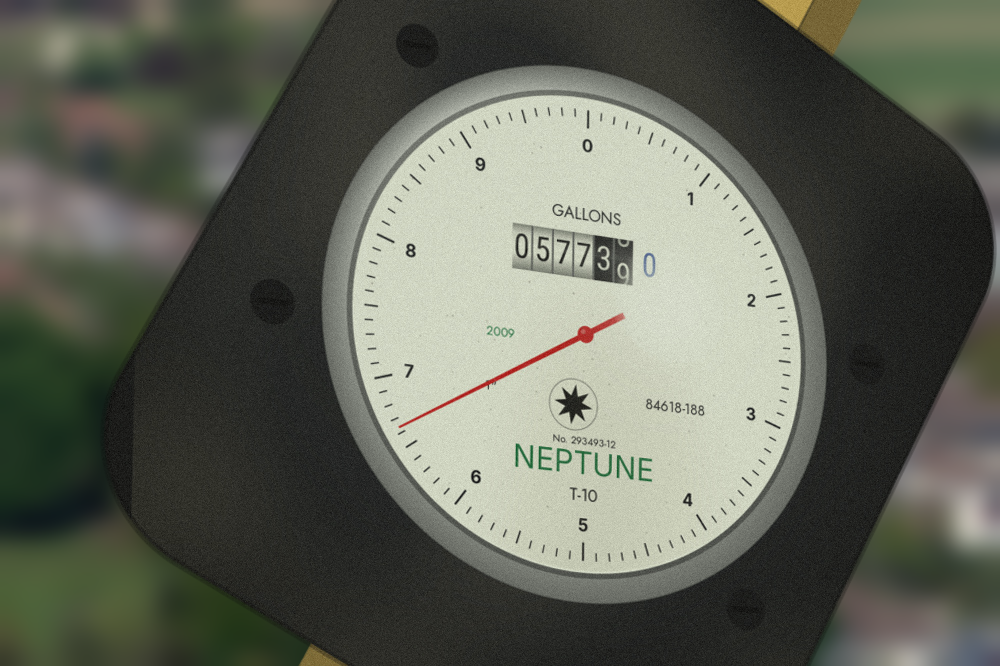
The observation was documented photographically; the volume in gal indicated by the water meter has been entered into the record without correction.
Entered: 577386.6 gal
